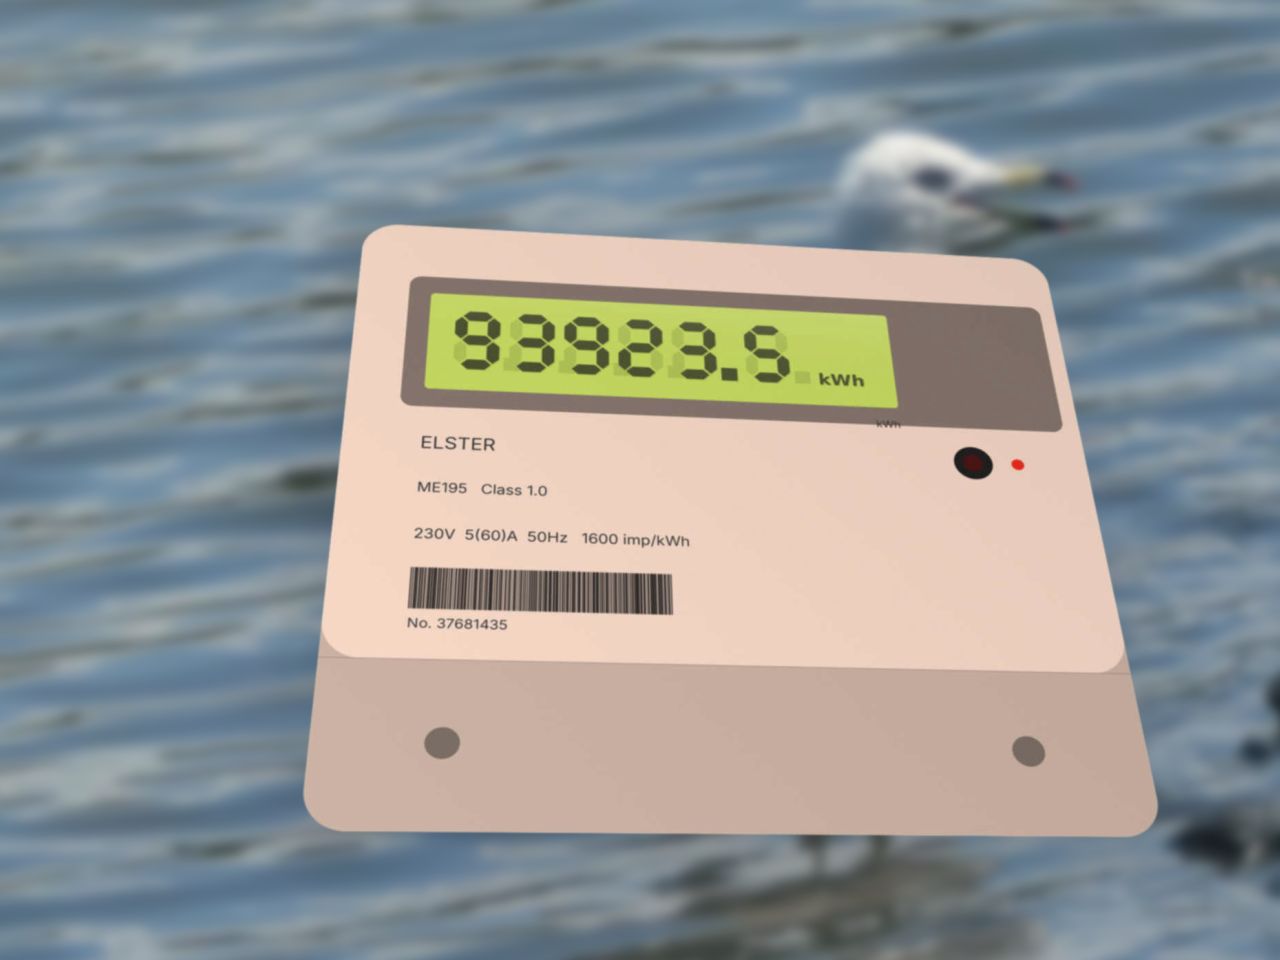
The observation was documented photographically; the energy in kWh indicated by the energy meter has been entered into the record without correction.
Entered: 93923.5 kWh
